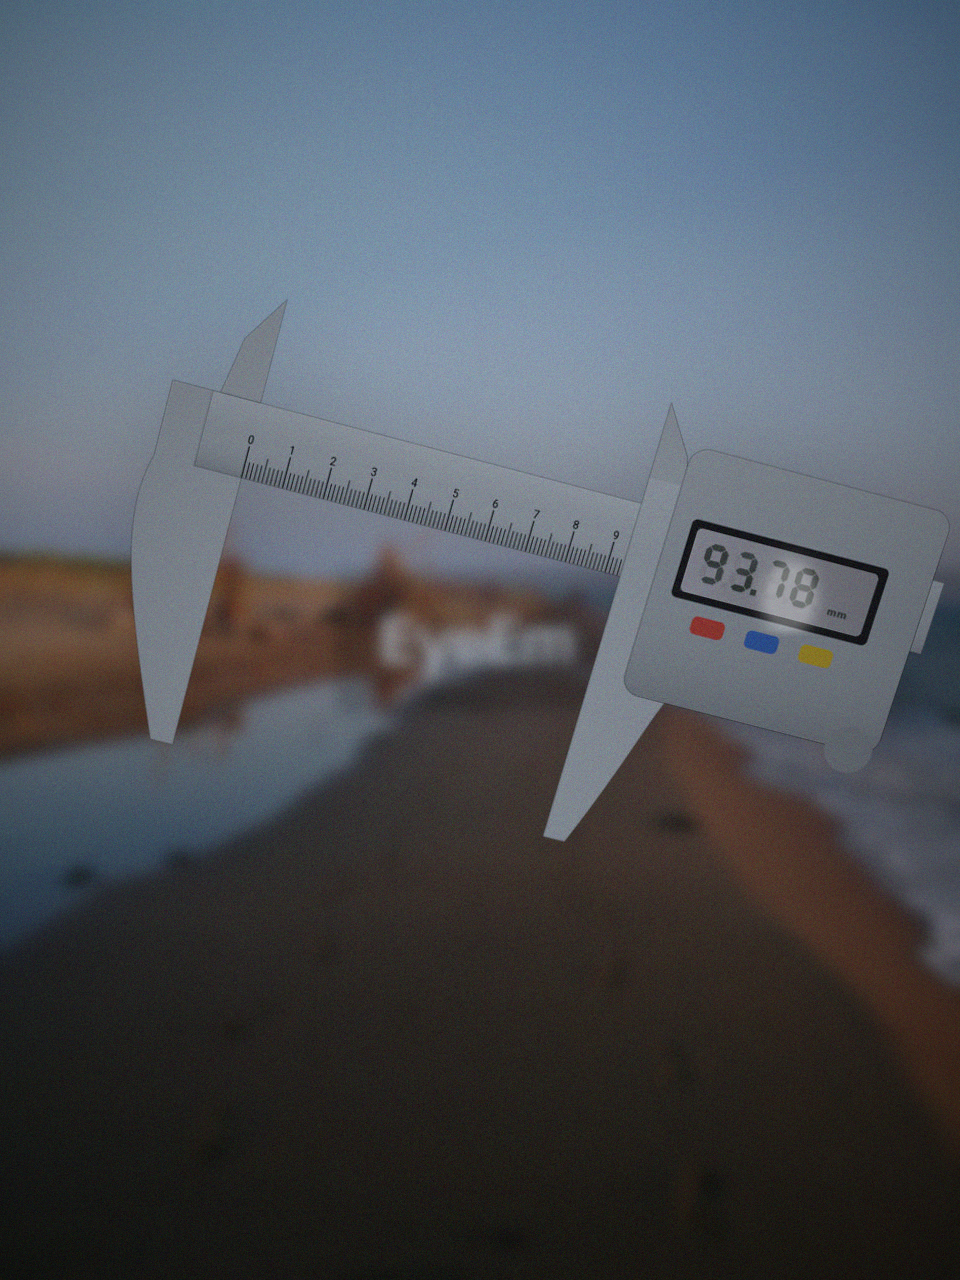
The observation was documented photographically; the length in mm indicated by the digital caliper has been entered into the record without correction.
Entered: 93.78 mm
